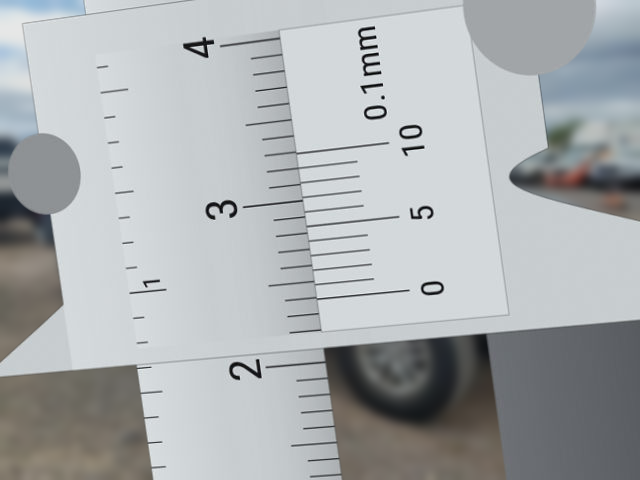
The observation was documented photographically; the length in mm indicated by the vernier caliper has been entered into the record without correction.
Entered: 23.9 mm
